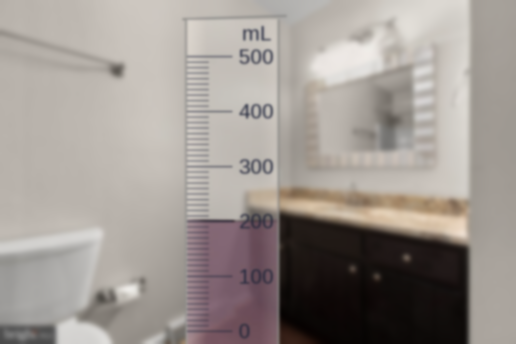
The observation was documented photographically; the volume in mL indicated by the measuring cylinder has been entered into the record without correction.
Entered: 200 mL
